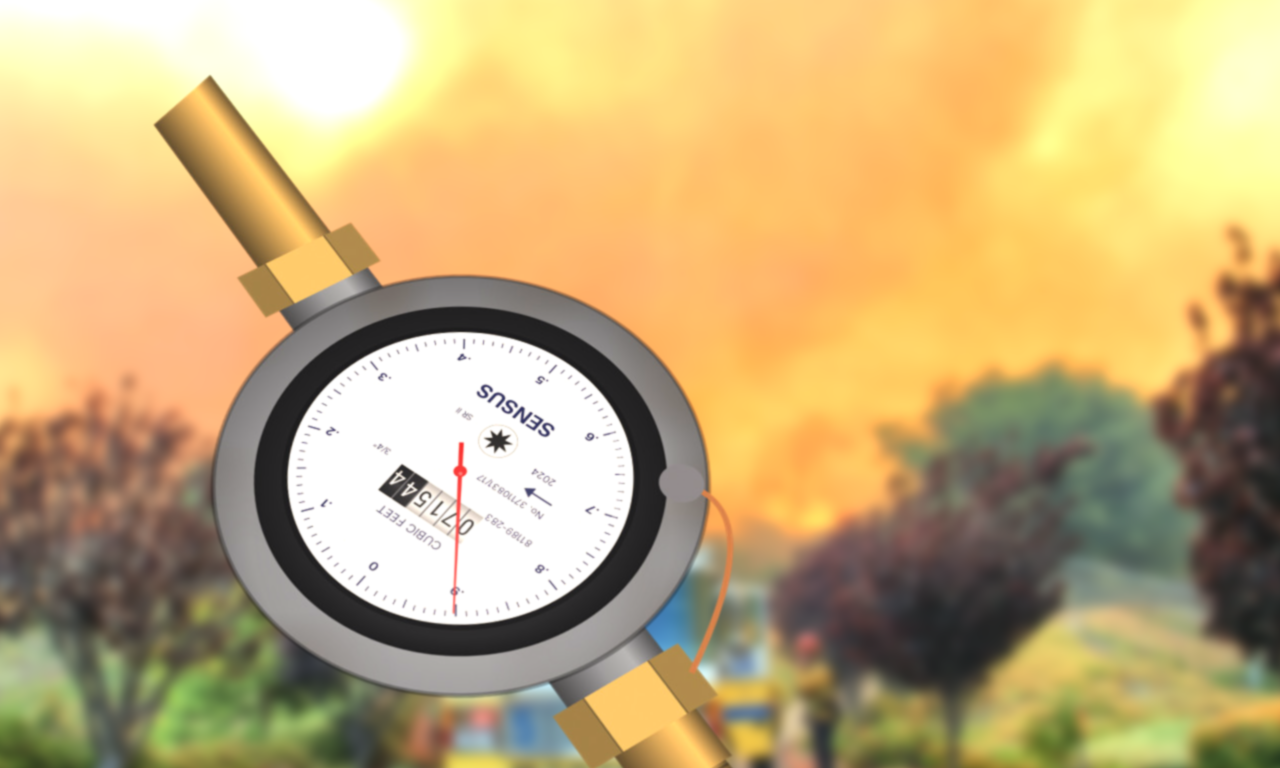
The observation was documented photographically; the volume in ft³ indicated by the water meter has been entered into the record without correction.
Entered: 71543.90 ft³
